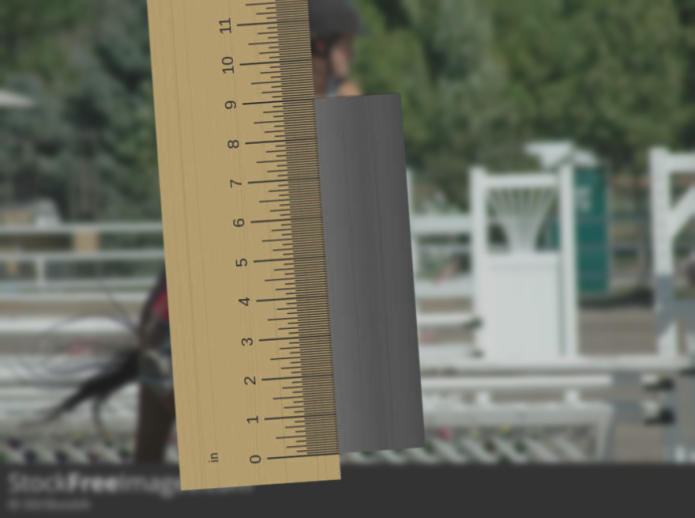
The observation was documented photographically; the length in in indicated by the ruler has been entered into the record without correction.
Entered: 9 in
